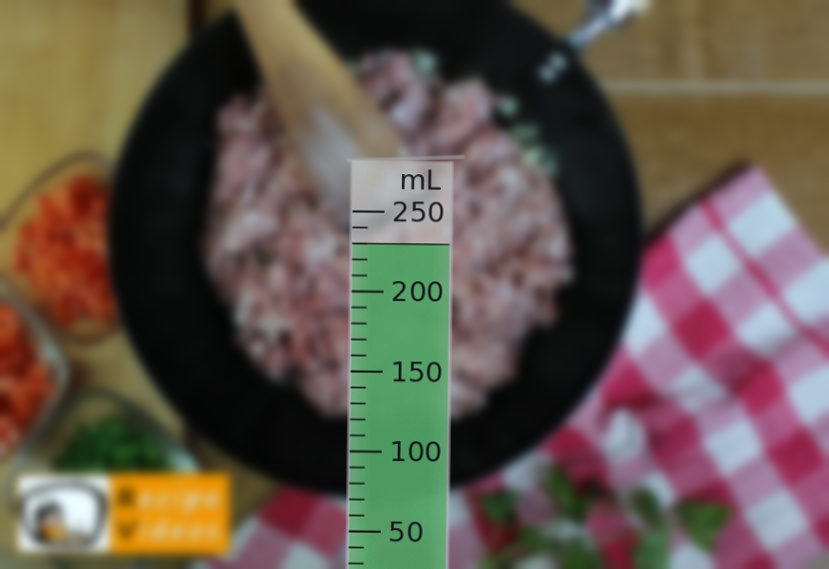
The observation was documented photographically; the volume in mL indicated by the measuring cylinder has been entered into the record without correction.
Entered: 230 mL
